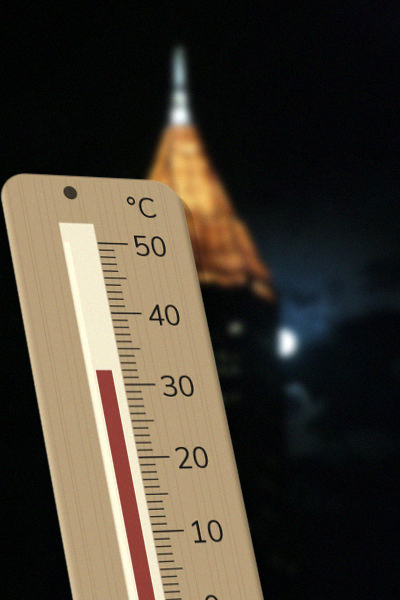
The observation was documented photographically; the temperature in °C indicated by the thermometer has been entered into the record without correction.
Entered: 32 °C
